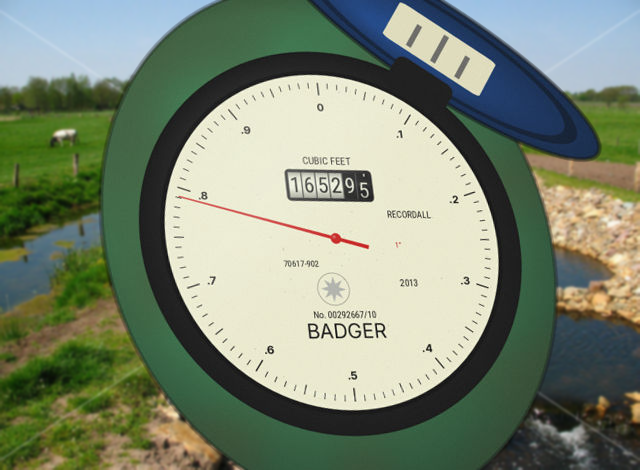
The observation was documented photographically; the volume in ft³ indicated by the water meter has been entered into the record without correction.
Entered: 165294.79 ft³
